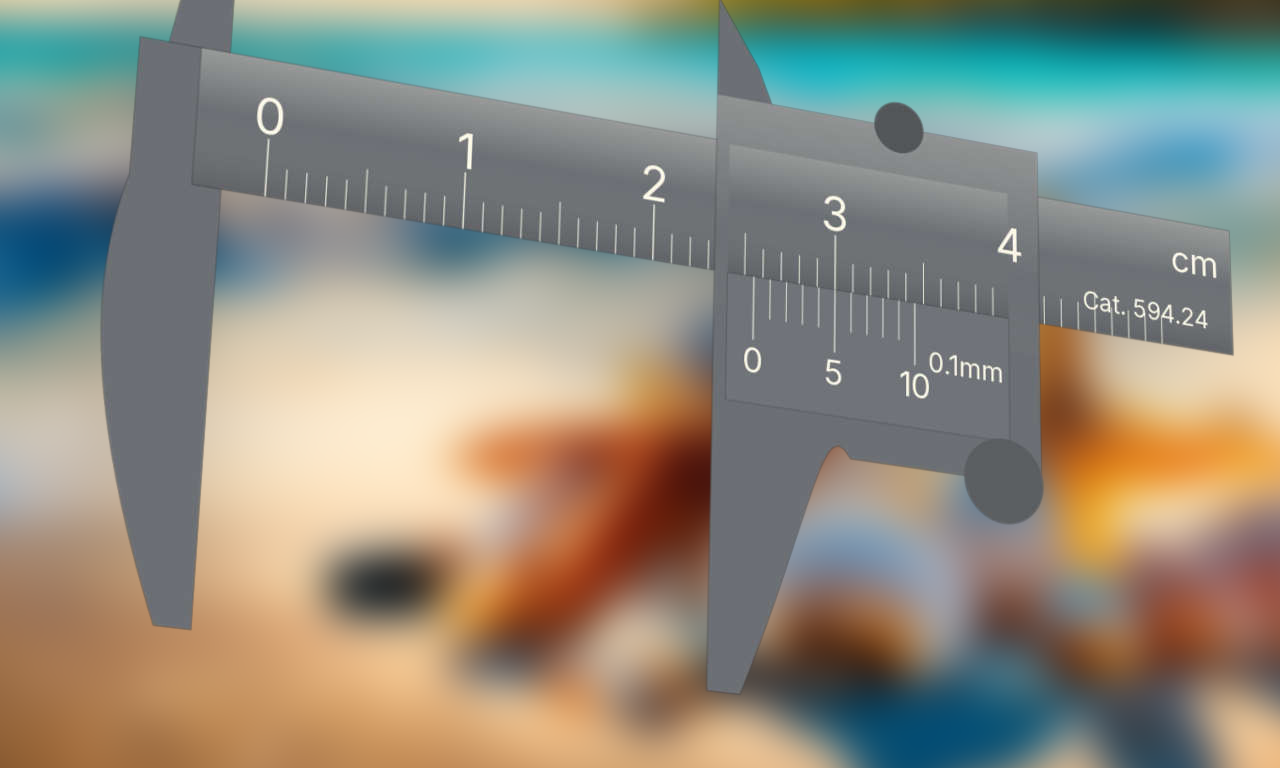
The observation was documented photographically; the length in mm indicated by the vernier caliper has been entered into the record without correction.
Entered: 25.5 mm
